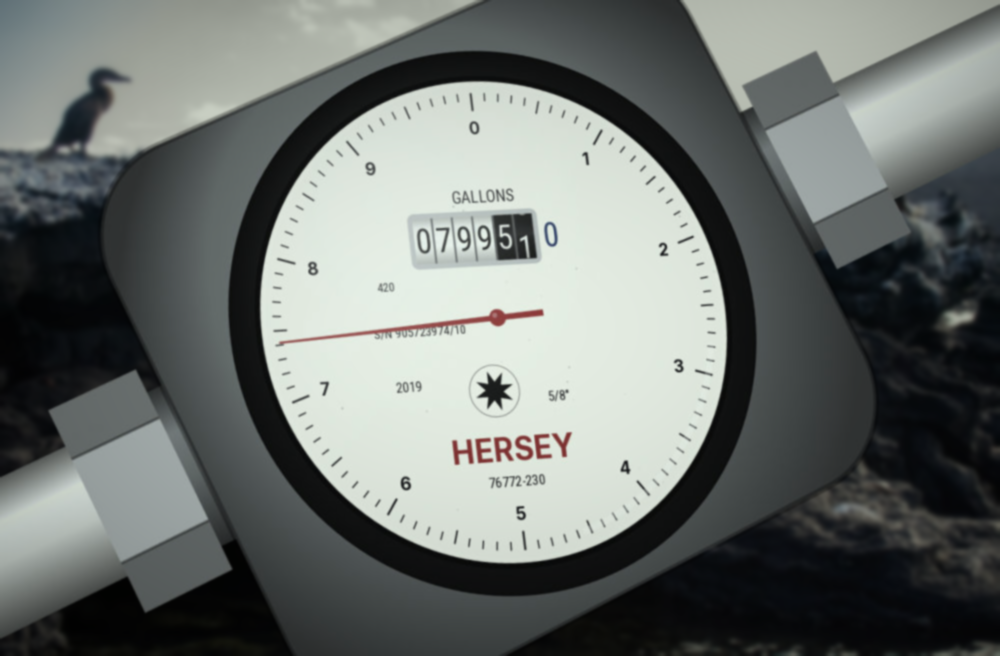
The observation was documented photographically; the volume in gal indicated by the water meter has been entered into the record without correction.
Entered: 799507.4 gal
